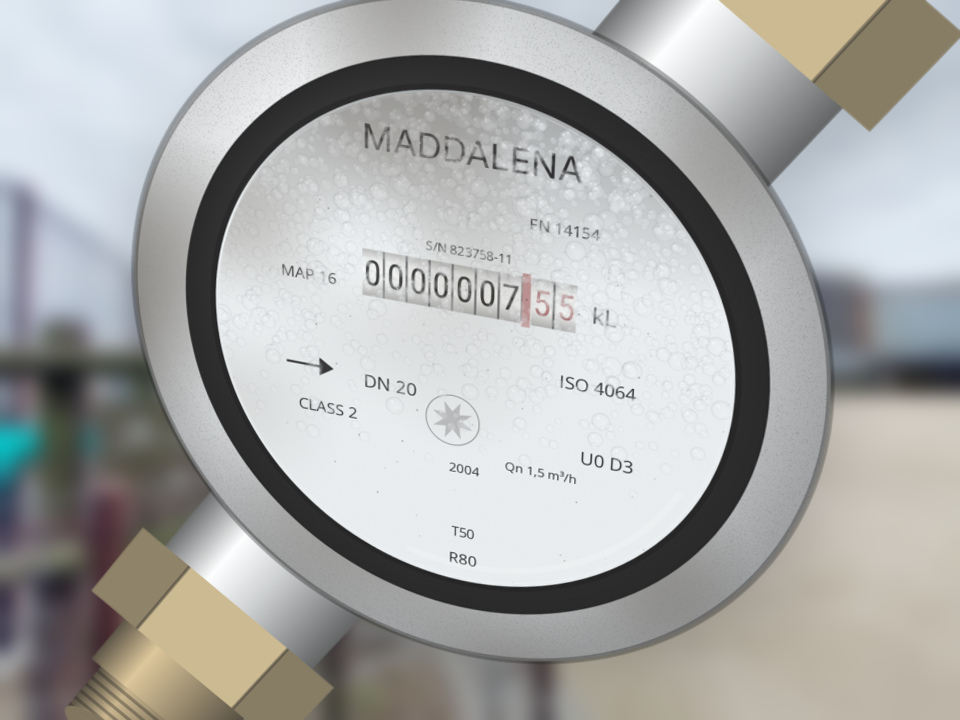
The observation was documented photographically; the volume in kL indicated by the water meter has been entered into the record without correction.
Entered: 7.55 kL
